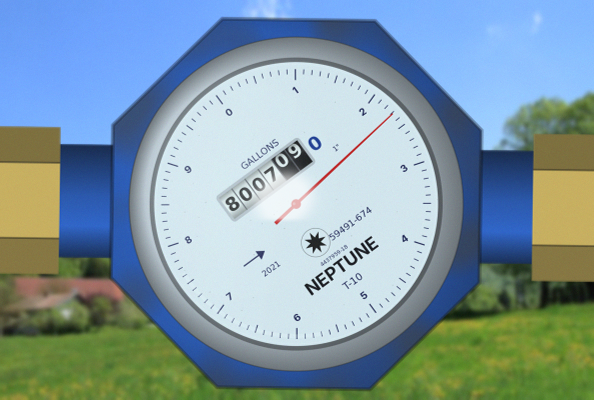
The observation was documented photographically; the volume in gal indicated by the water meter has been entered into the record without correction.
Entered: 8007092.3 gal
